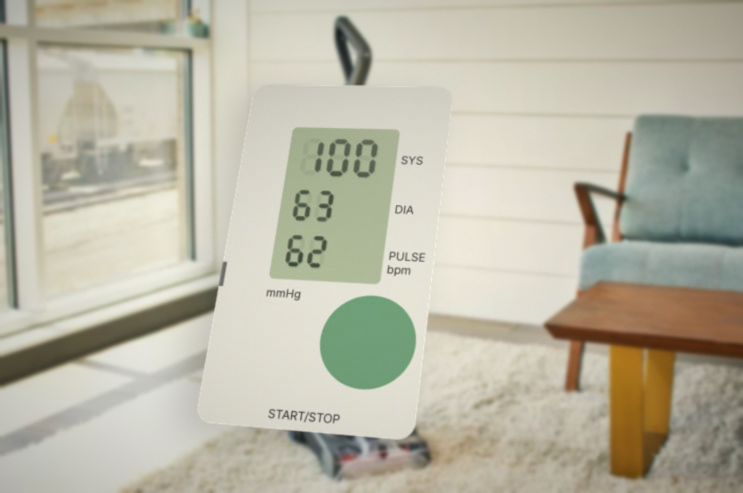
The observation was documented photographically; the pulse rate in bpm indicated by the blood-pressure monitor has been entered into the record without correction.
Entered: 62 bpm
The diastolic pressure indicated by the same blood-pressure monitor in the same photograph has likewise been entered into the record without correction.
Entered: 63 mmHg
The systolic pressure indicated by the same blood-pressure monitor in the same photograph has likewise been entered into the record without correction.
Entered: 100 mmHg
